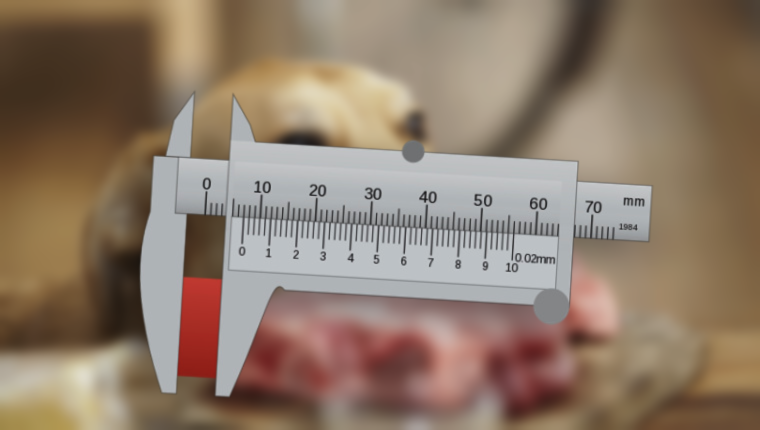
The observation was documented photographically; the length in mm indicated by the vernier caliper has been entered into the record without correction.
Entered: 7.0 mm
